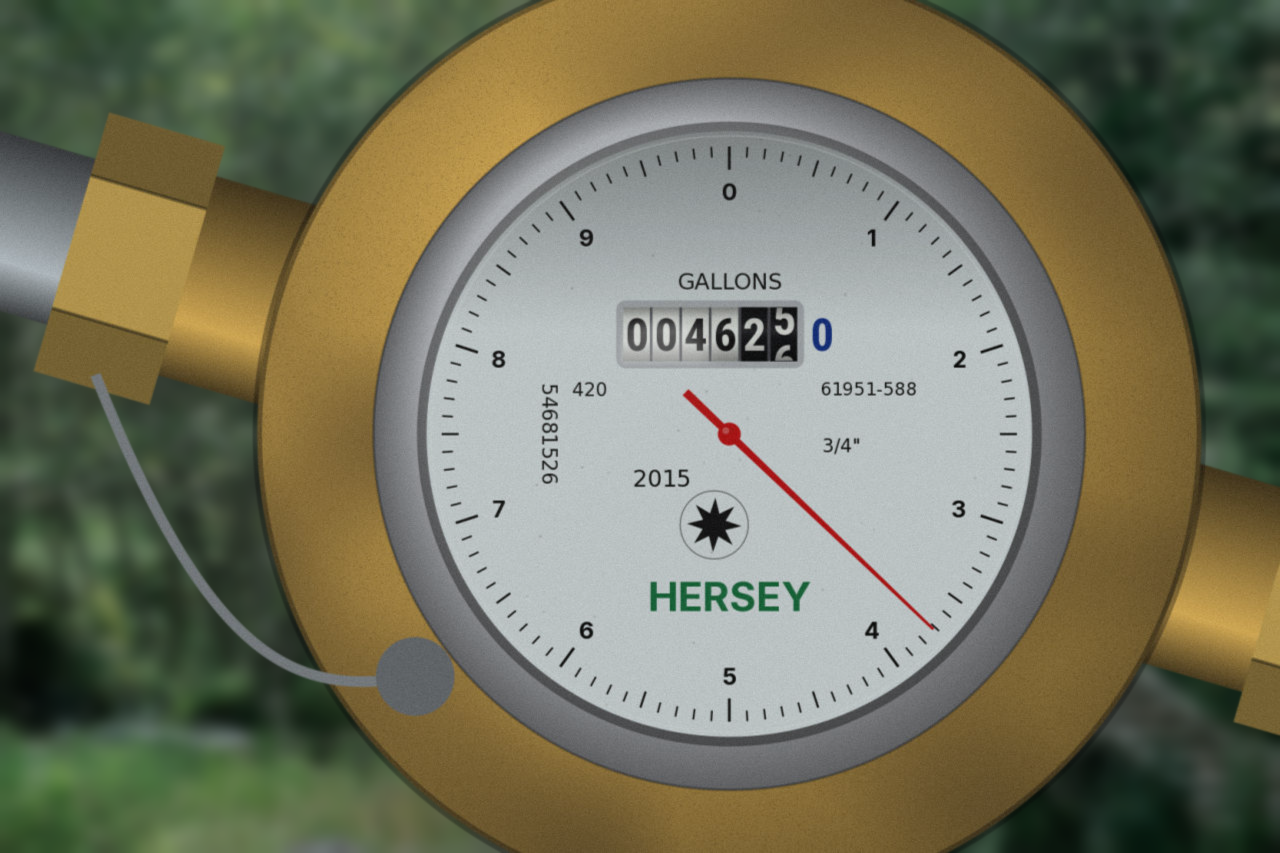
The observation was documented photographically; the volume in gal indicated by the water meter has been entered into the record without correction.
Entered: 46253.7 gal
